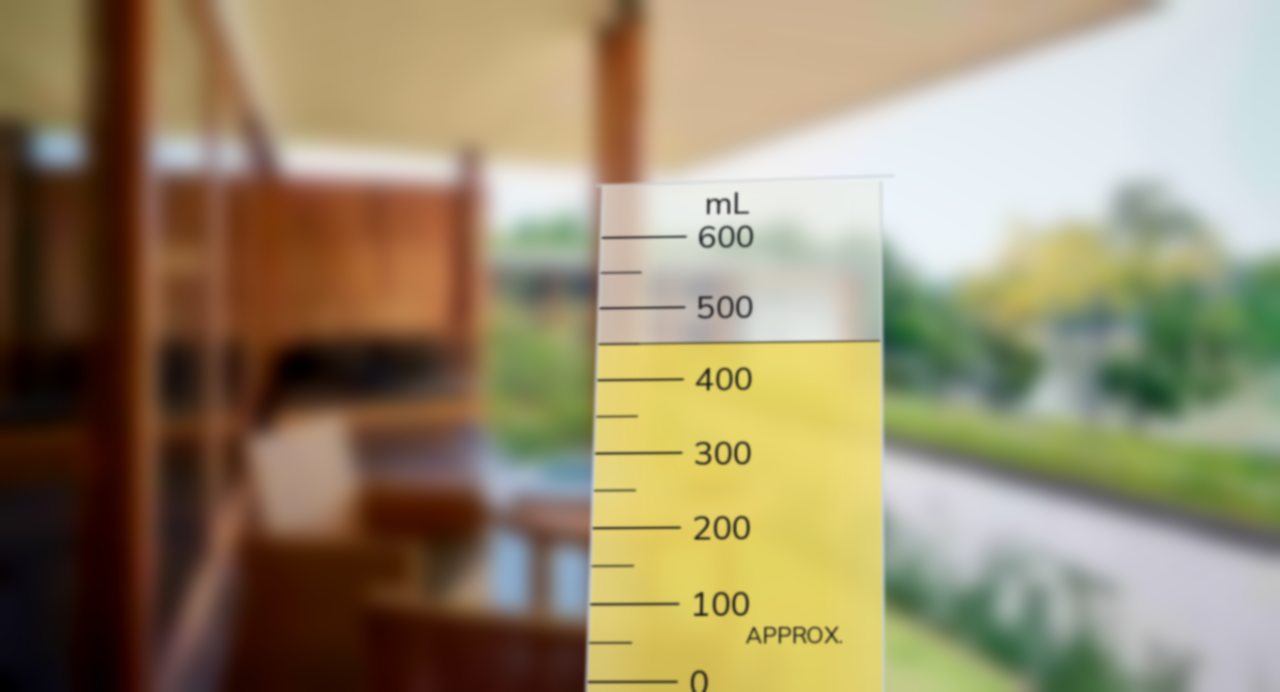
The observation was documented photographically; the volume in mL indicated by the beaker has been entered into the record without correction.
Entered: 450 mL
